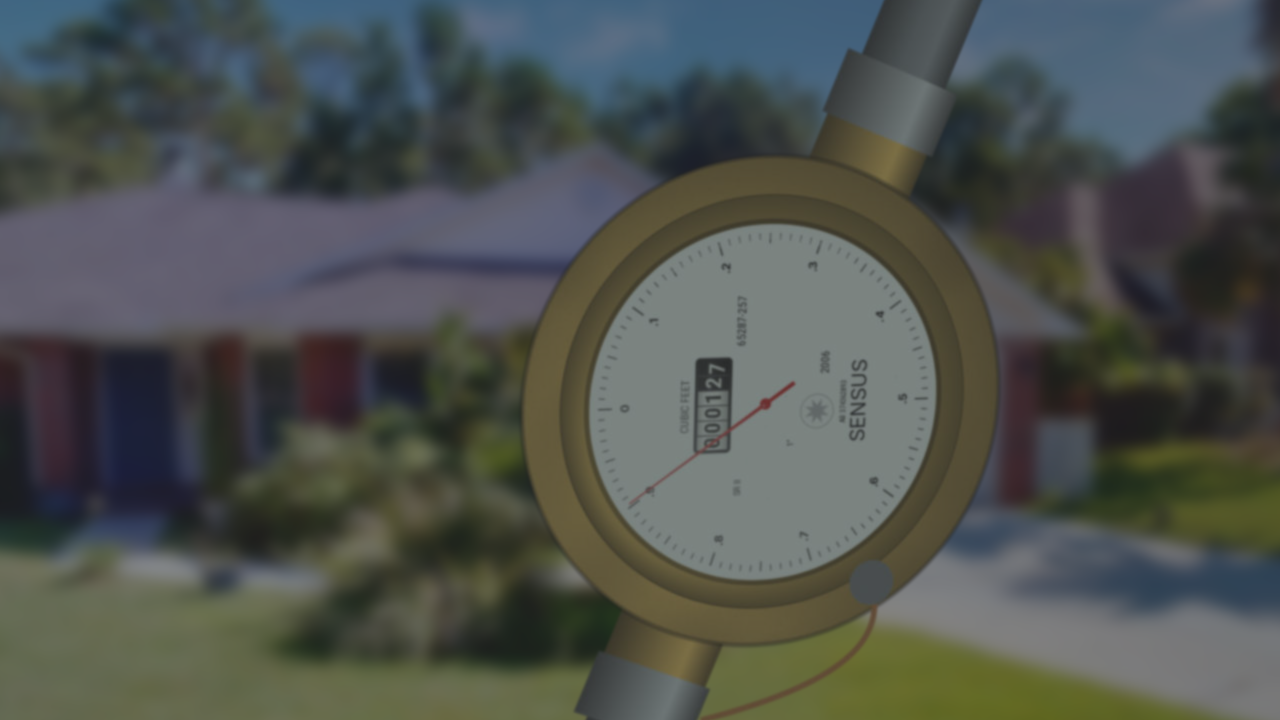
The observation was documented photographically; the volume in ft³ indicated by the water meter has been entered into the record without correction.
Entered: 126.90 ft³
